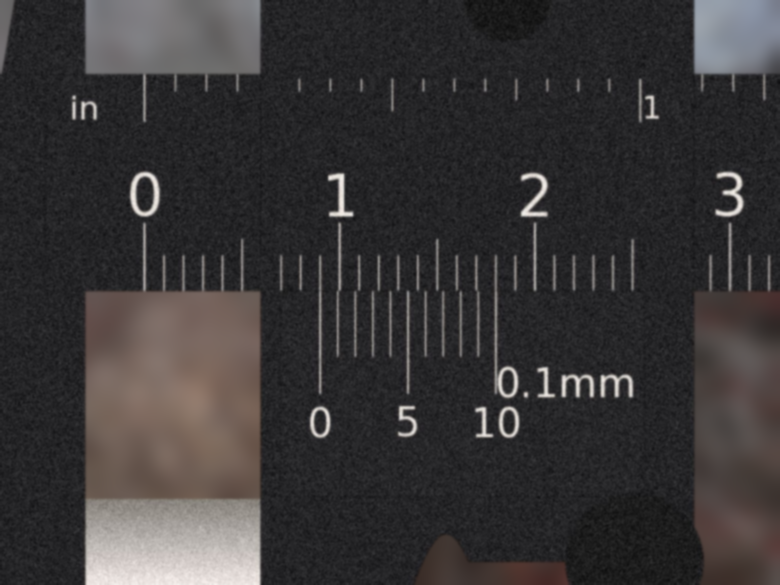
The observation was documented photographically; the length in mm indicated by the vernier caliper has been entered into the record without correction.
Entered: 9.0 mm
